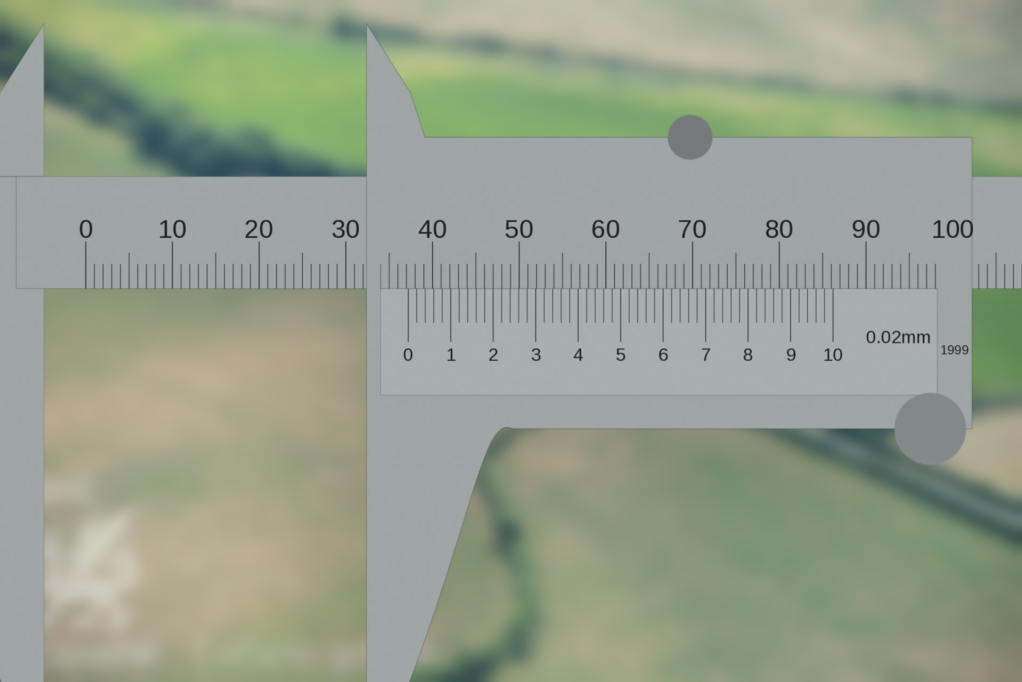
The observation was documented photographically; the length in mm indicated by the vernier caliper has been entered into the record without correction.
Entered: 37.2 mm
